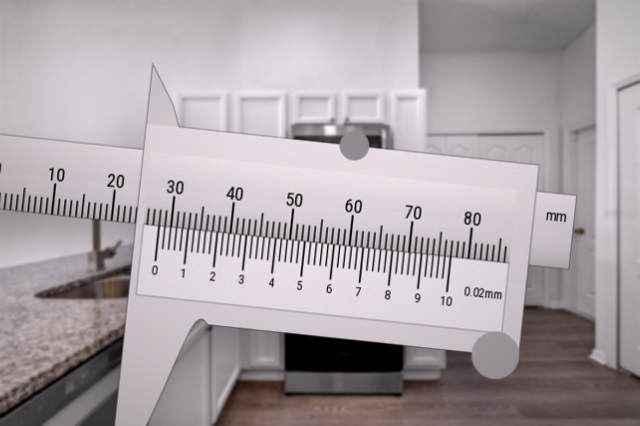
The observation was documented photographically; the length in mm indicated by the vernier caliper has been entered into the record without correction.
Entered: 28.0 mm
